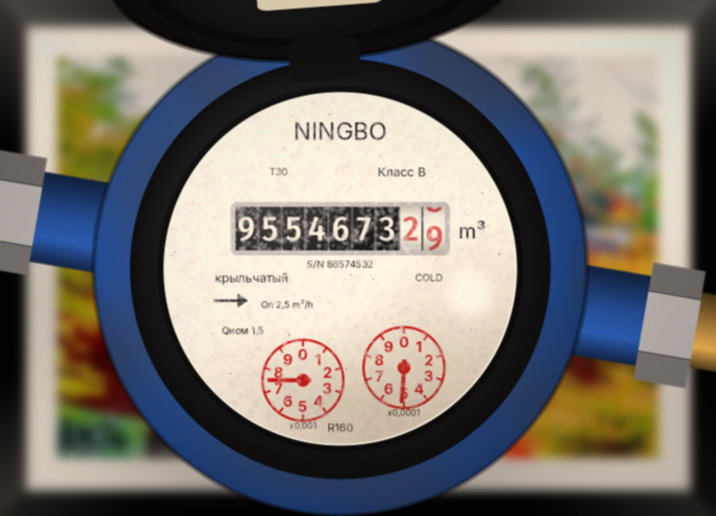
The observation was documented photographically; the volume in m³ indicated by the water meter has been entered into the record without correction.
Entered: 9554673.2875 m³
